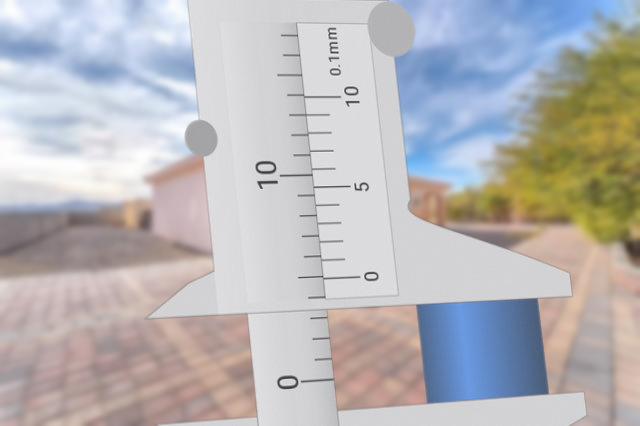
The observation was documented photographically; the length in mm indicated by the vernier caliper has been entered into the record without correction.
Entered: 4.9 mm
